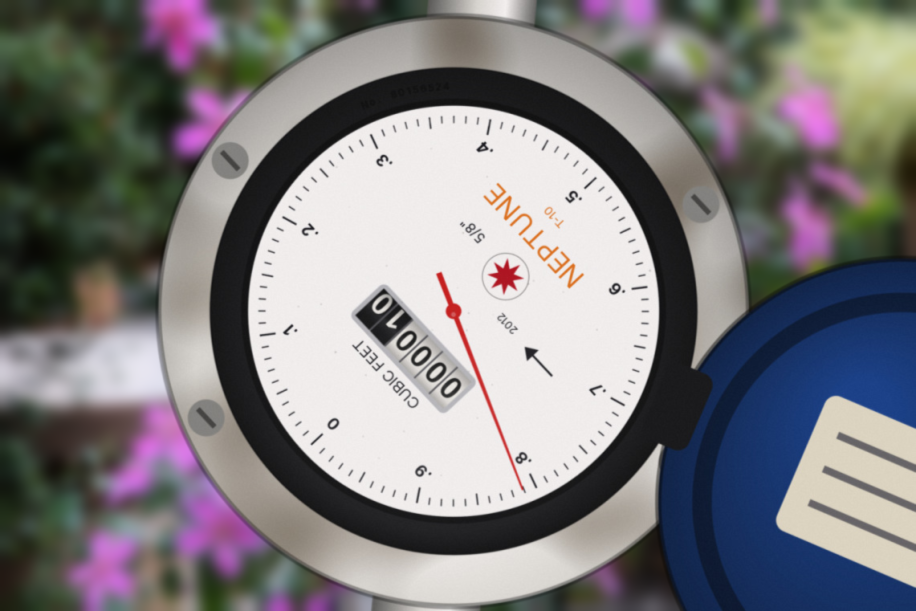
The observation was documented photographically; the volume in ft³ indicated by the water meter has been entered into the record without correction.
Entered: 9.81 ft³
